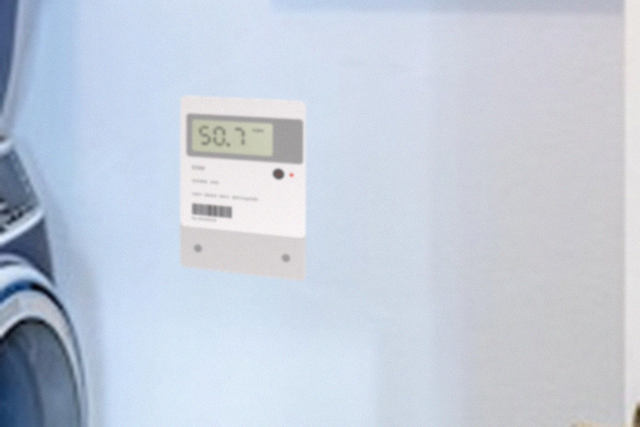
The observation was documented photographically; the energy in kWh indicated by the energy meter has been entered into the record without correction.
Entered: 50.7 kWh
